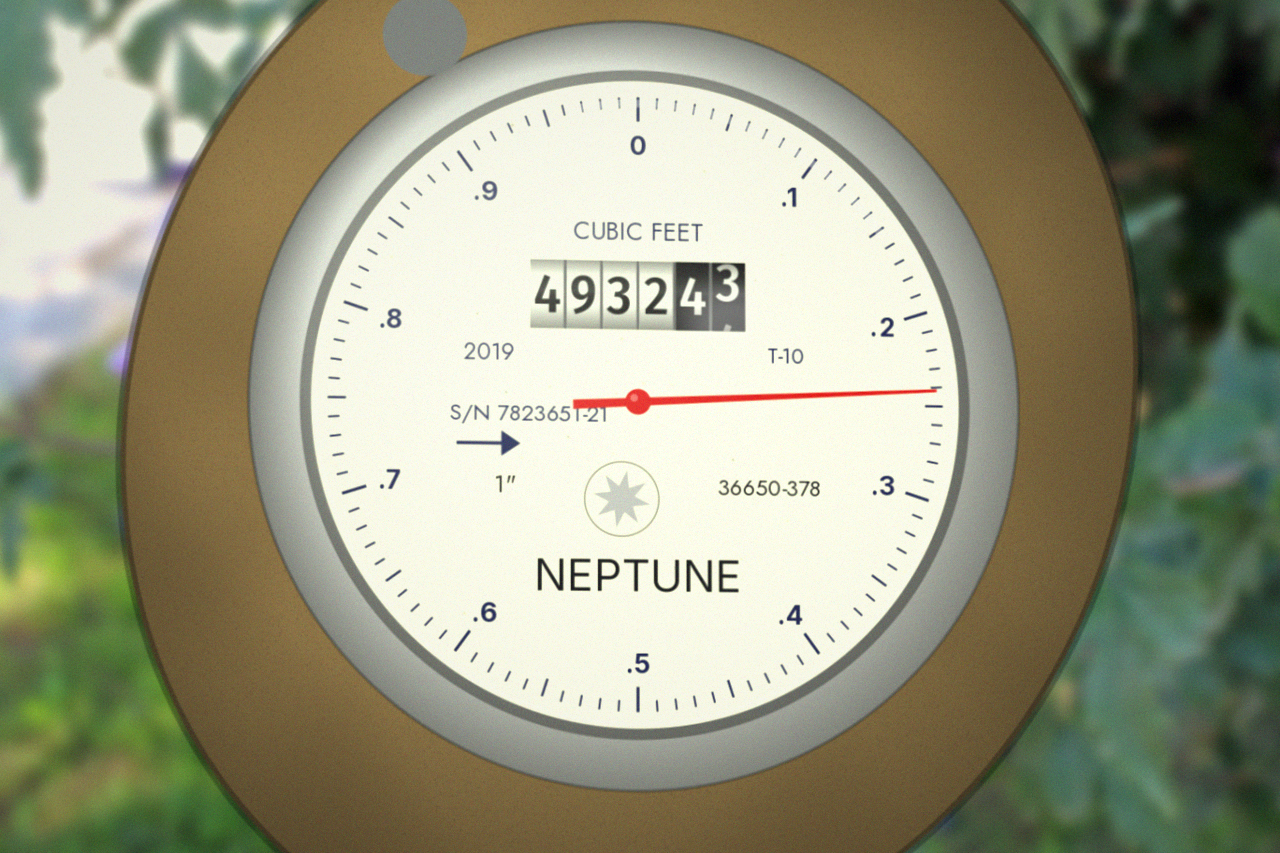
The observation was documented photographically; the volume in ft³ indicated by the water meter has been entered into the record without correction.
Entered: 493243.24 ft³
